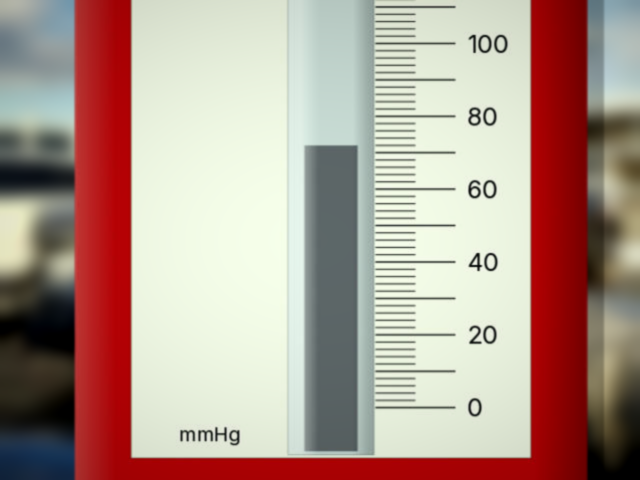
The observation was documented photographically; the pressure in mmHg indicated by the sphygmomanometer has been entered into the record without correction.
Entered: 72 mmHg
